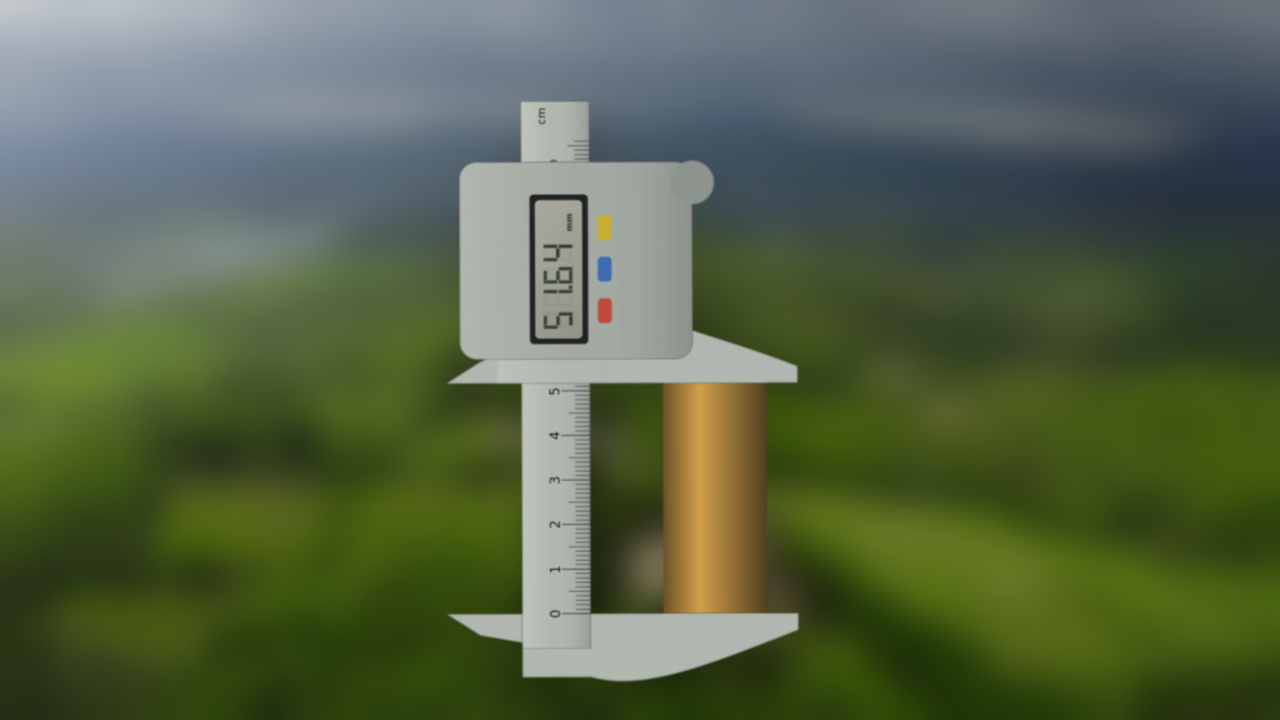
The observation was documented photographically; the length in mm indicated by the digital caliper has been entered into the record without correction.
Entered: 51.64 mm
